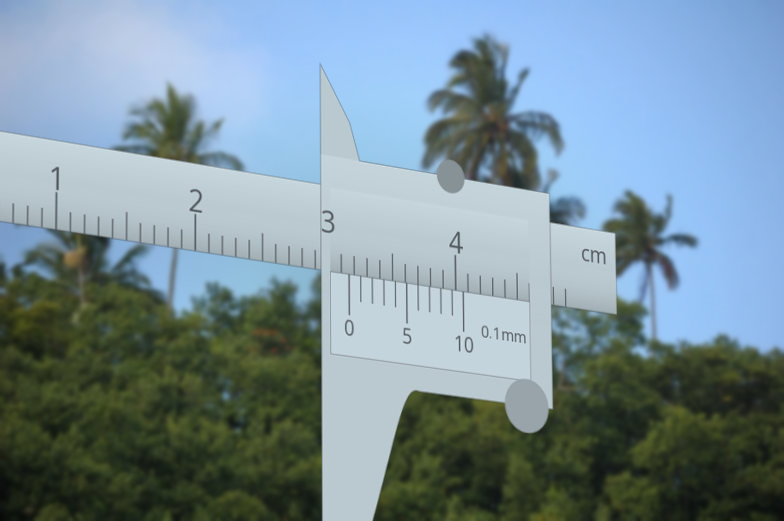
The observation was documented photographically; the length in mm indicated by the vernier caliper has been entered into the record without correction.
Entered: 31.6 mm
